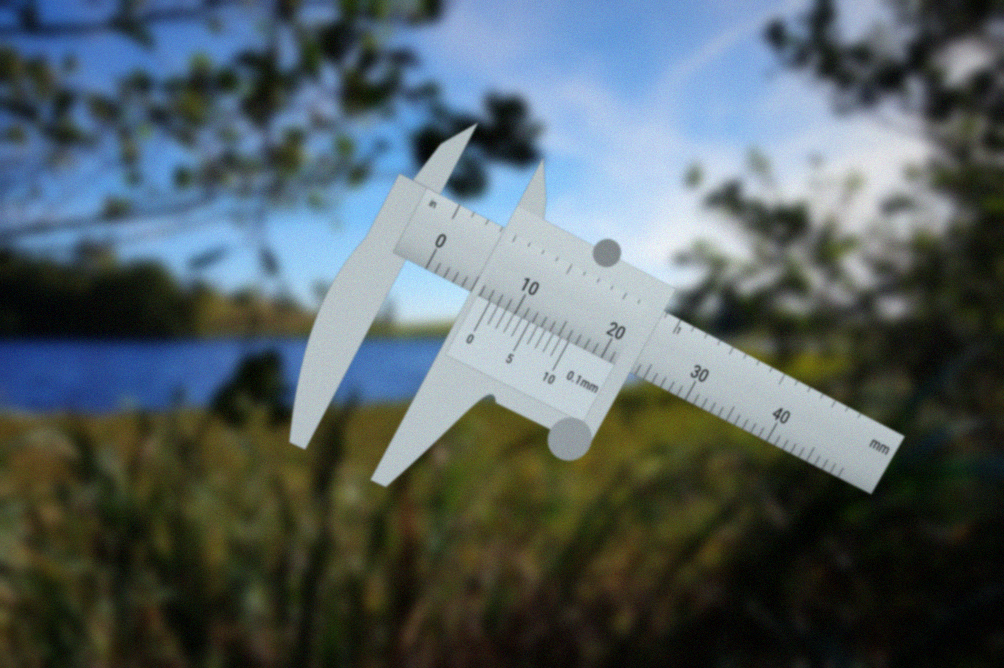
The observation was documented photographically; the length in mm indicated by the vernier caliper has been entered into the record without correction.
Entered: 7.2 mm
